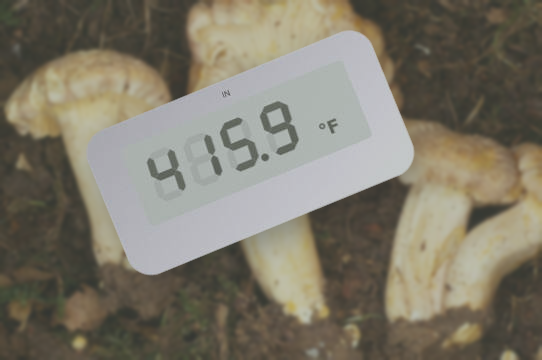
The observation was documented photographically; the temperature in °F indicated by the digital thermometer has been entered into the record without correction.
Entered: 415.9 °F
